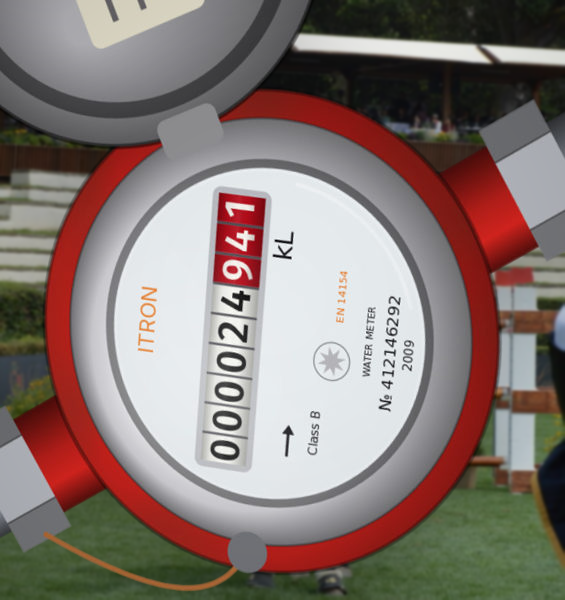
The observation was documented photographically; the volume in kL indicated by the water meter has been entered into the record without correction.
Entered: 24.941 kL
